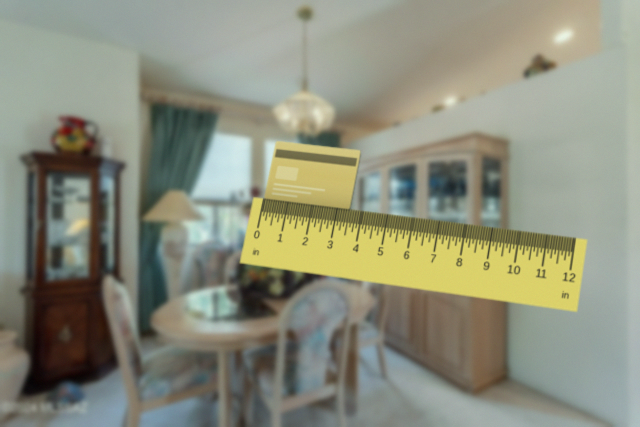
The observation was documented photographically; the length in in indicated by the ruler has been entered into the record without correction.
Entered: 3.5 in
